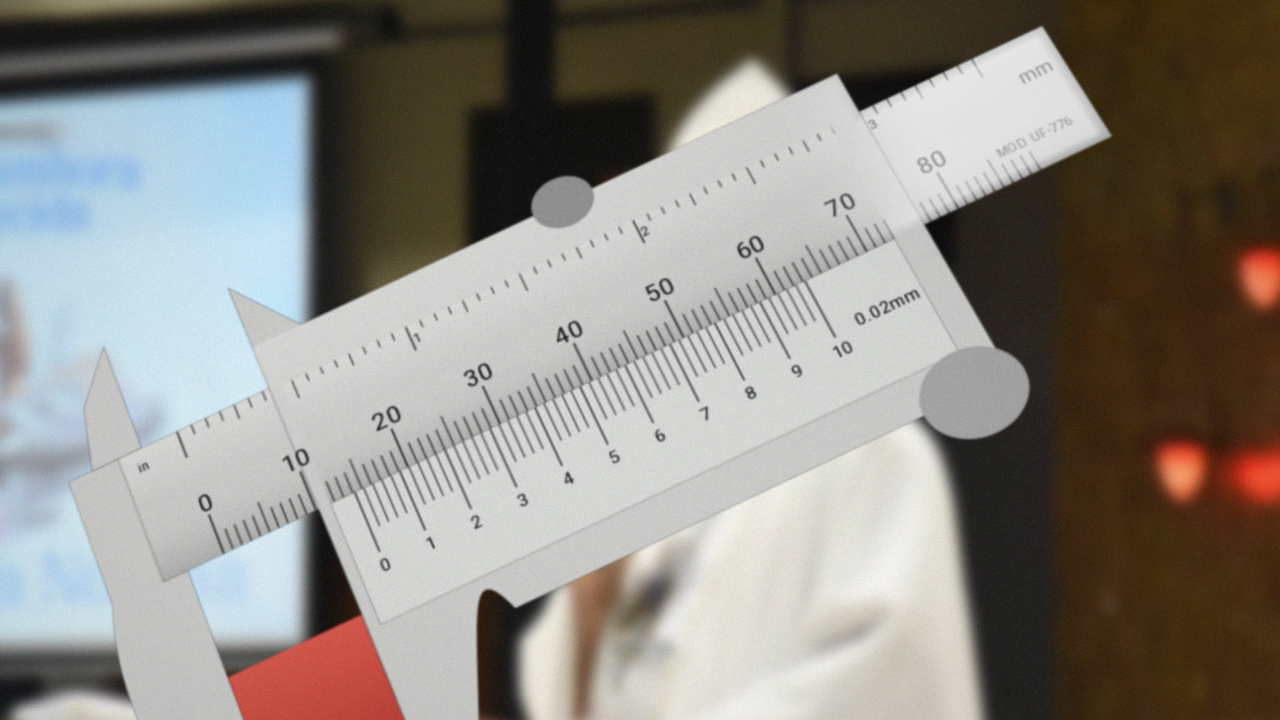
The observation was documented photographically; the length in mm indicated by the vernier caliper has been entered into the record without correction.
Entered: 14.2 mm
